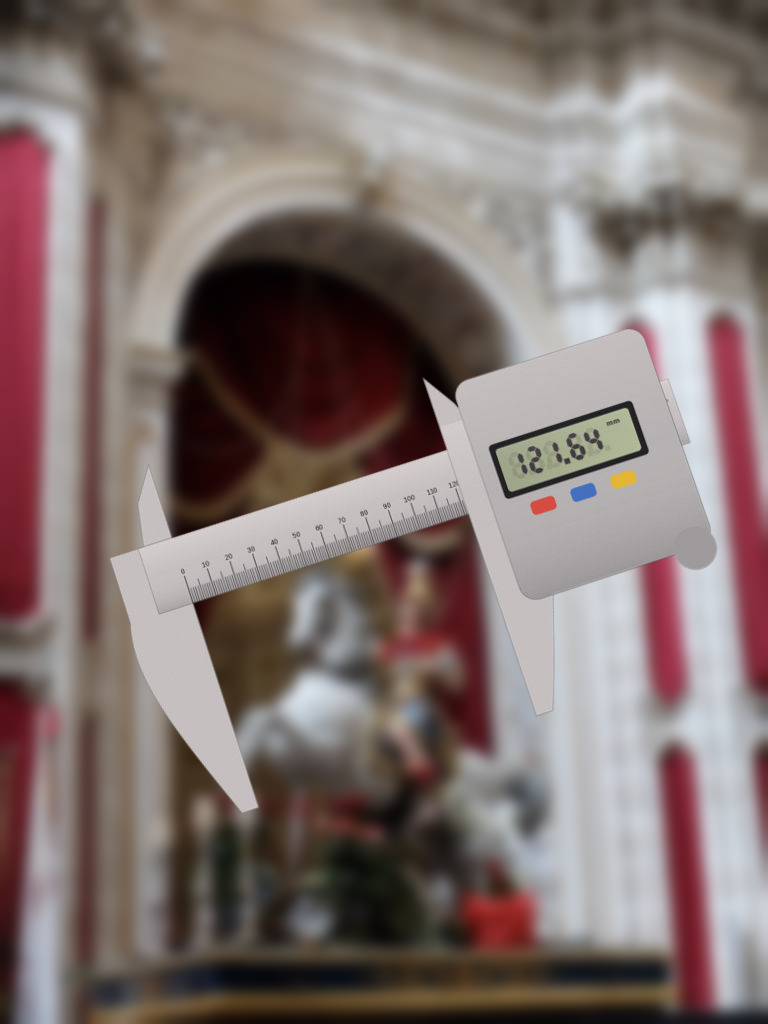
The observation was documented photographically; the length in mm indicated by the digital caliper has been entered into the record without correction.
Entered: 121.64 mm
